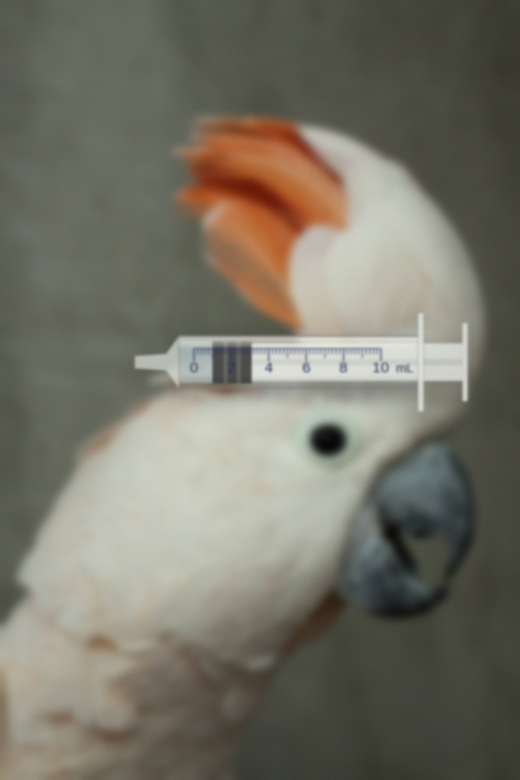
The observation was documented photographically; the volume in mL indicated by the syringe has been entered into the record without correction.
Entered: 1 mL
